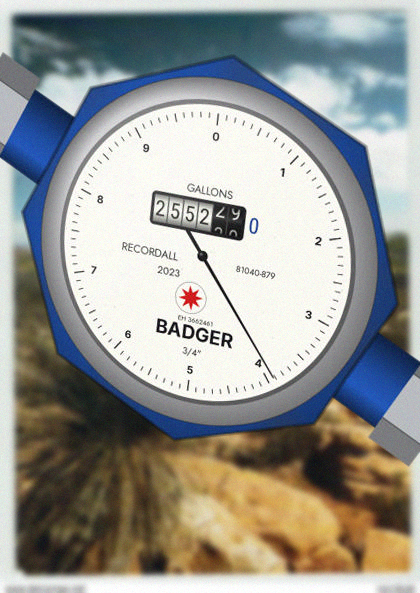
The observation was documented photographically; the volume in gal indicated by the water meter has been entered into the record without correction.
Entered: 2552293.9 gal
